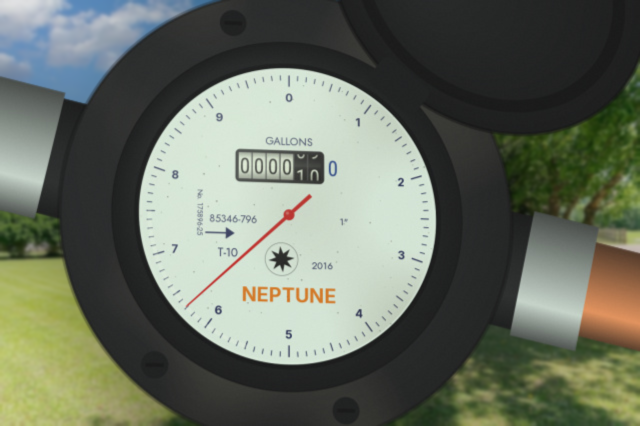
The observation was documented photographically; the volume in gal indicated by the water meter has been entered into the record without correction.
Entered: 96.3 gal
